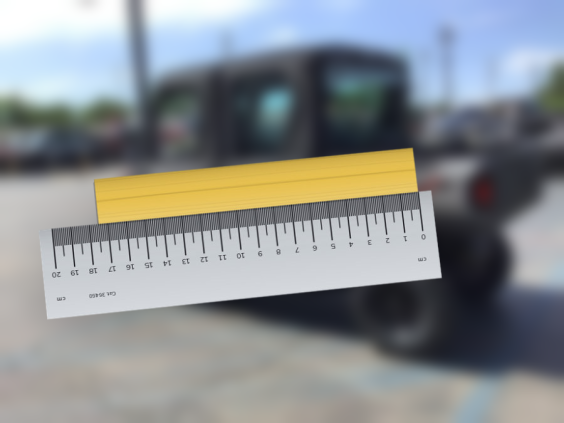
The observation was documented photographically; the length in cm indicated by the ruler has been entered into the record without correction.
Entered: 17.5 cm
